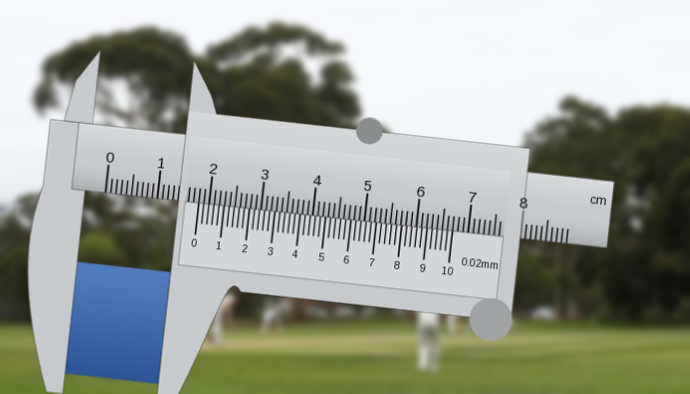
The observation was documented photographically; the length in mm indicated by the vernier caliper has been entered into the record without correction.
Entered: 18.0 mm
